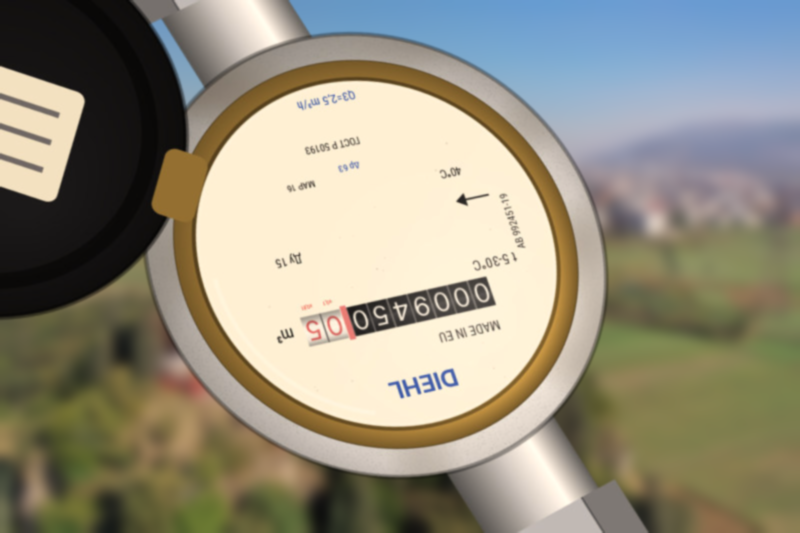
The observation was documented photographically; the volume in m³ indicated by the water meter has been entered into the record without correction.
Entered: 9450.05 m³
